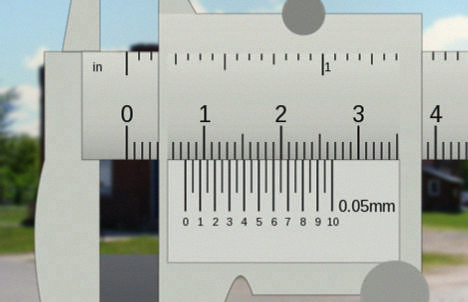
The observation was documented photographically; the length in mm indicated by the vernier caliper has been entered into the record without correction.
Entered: 7.6 mm
